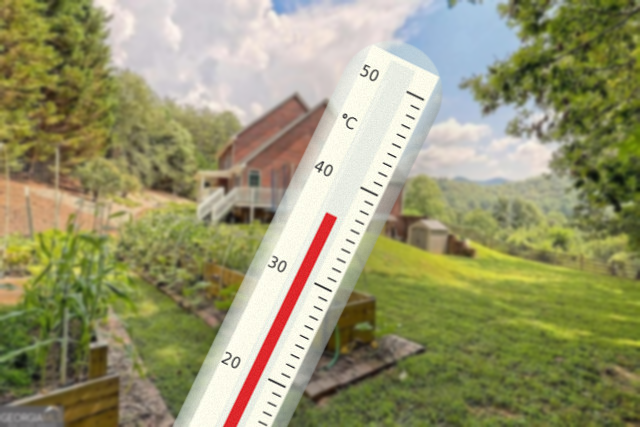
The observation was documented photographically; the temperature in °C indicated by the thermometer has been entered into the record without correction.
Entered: 36.5 °C
